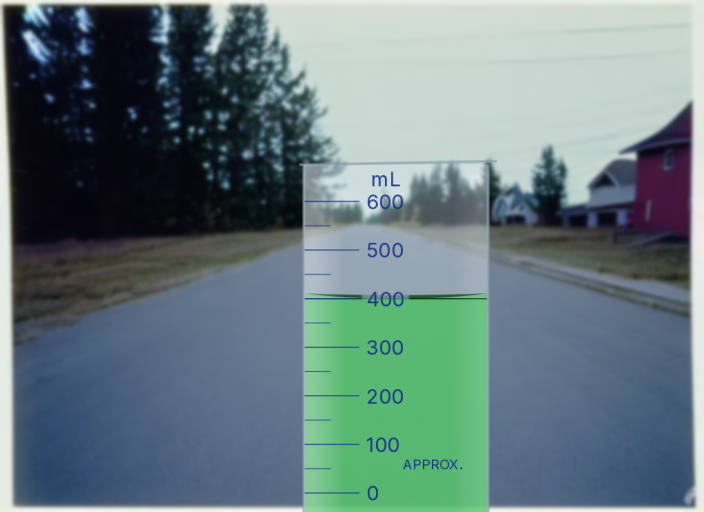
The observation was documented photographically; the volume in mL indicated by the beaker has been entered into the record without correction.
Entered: 400 mL
